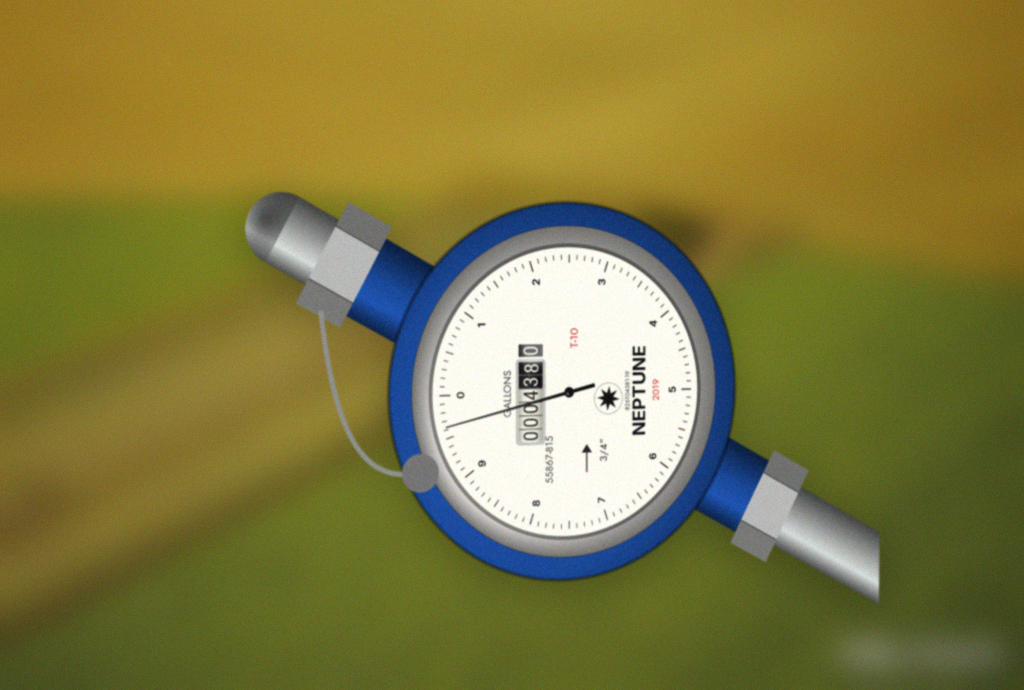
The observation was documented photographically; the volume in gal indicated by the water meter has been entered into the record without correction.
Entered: 4379.6 gal
